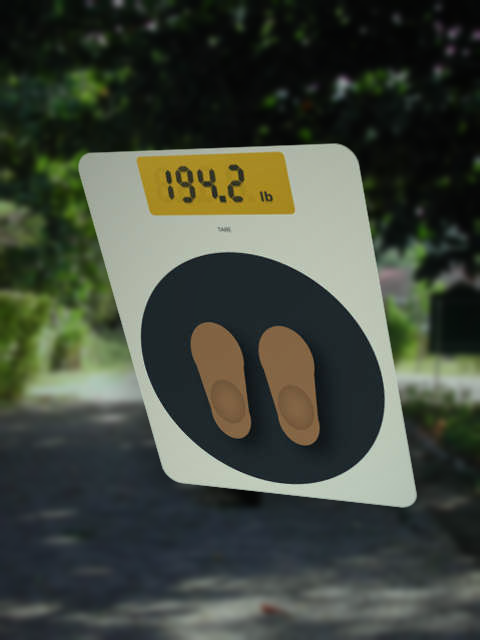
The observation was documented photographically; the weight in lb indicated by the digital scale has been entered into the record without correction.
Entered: 194.2 lb
